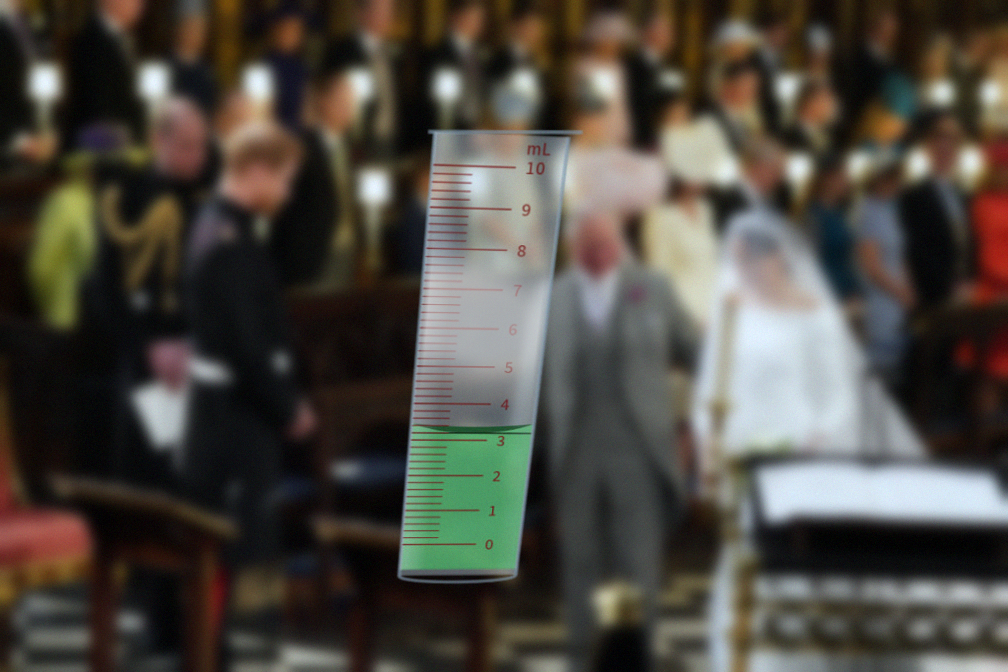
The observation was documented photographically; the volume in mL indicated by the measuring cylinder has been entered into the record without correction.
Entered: 3.2 mL
